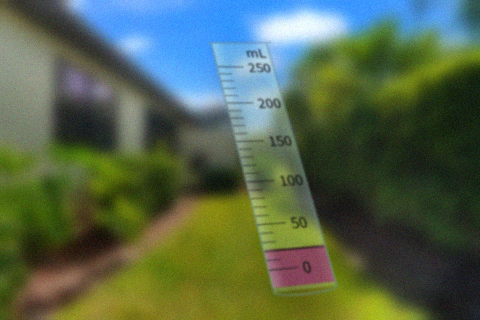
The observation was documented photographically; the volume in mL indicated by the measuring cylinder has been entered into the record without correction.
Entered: 20 mL
